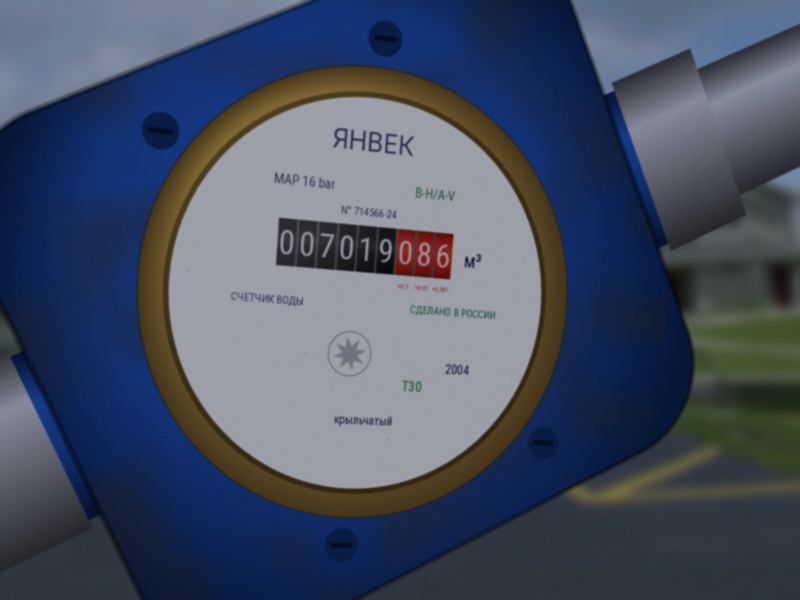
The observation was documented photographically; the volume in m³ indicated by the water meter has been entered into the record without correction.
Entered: 7019.086 m³
